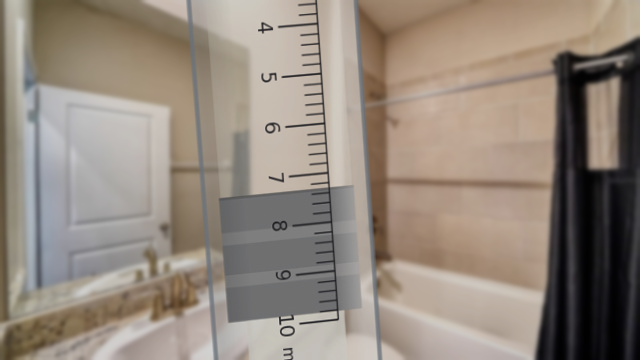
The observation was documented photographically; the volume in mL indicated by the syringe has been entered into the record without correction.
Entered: 7.3 mL
